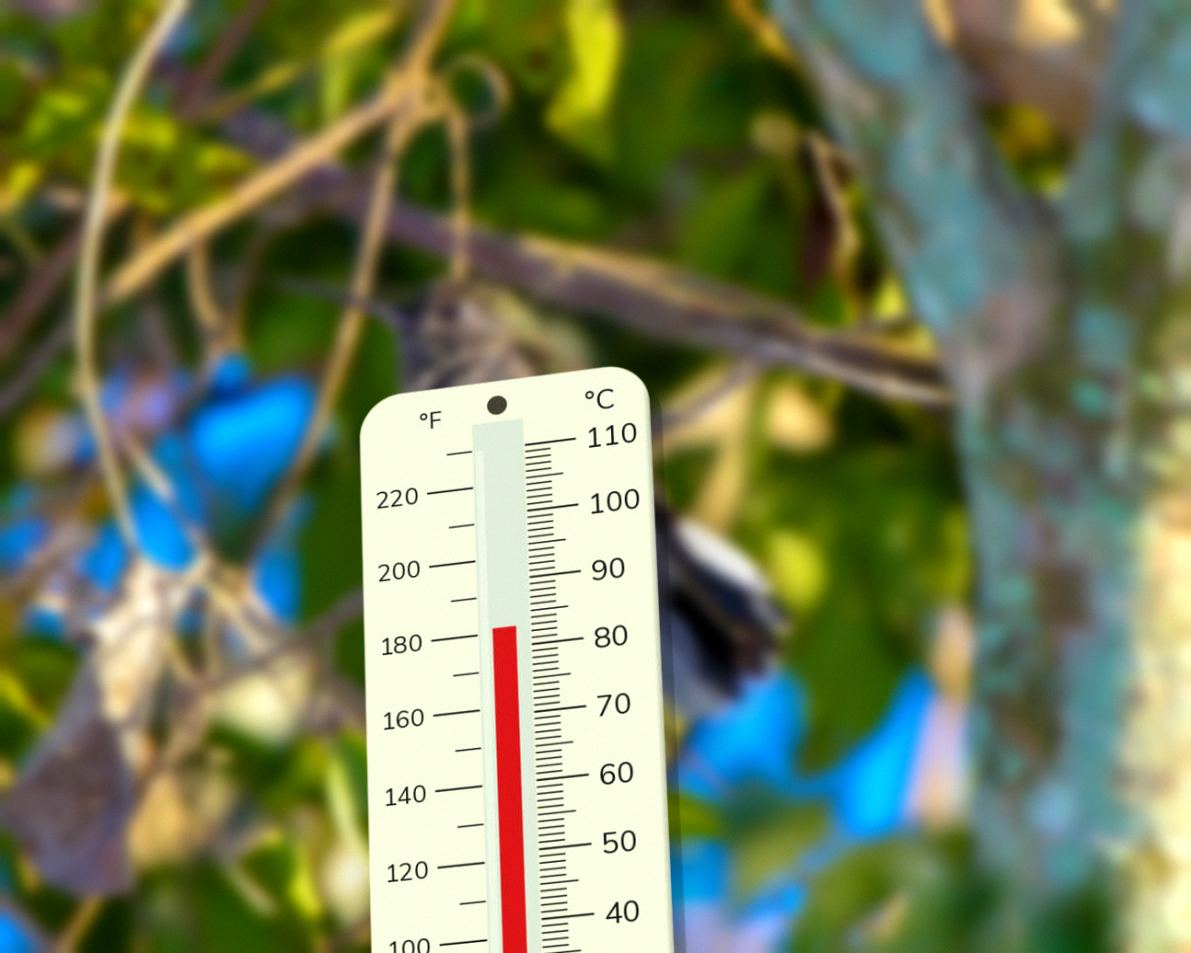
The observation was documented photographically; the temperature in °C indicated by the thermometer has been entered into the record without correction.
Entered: 83 °C
